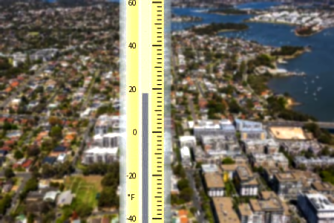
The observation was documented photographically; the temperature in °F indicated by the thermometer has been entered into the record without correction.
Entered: 18 °F
